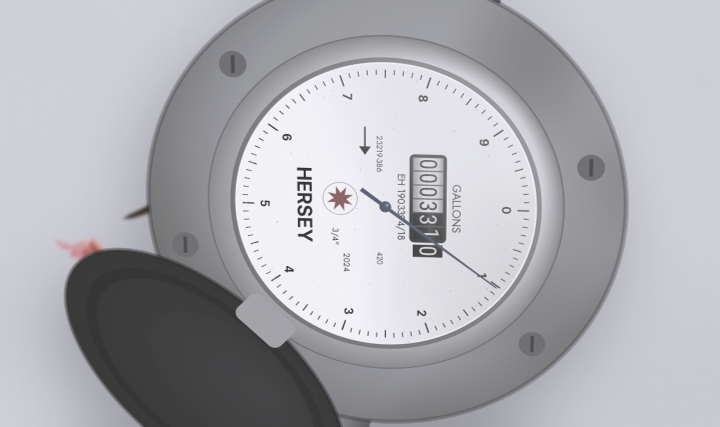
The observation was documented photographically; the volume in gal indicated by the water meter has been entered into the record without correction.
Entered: 3311.0 gal
